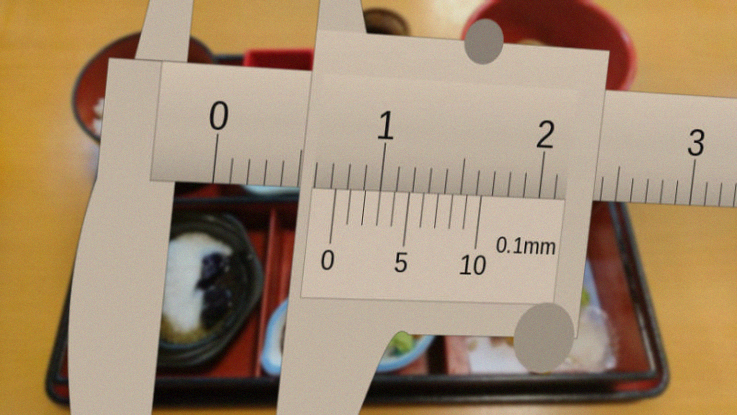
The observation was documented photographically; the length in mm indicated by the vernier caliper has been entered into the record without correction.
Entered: 7.3 mm
